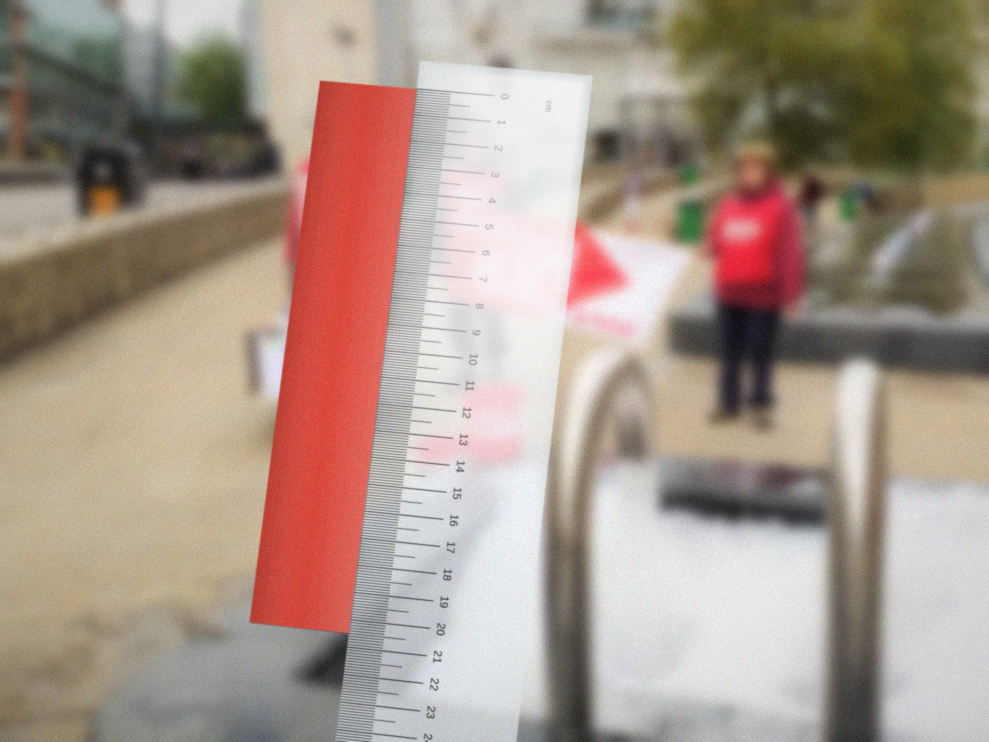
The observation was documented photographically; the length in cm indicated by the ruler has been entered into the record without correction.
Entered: 20.5 cm
